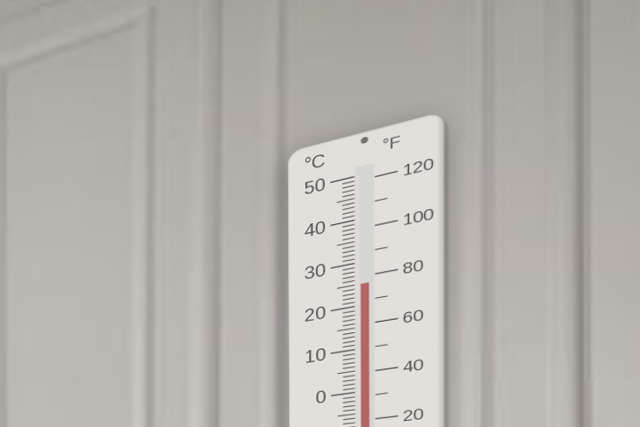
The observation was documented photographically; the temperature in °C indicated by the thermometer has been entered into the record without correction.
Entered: 25 °C
